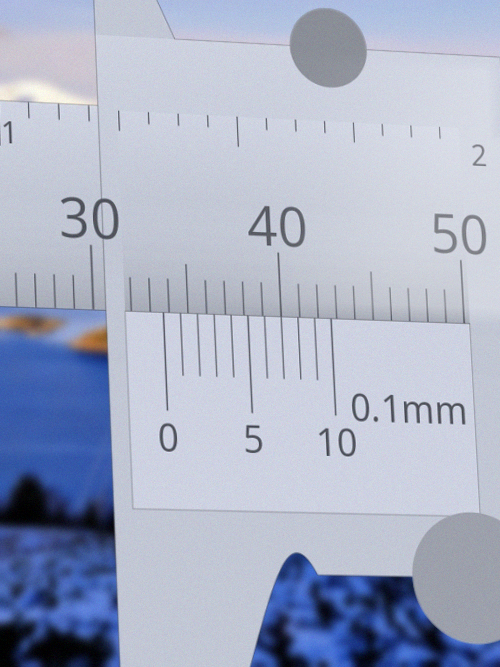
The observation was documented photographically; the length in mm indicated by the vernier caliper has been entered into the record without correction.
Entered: 33.7 mm
